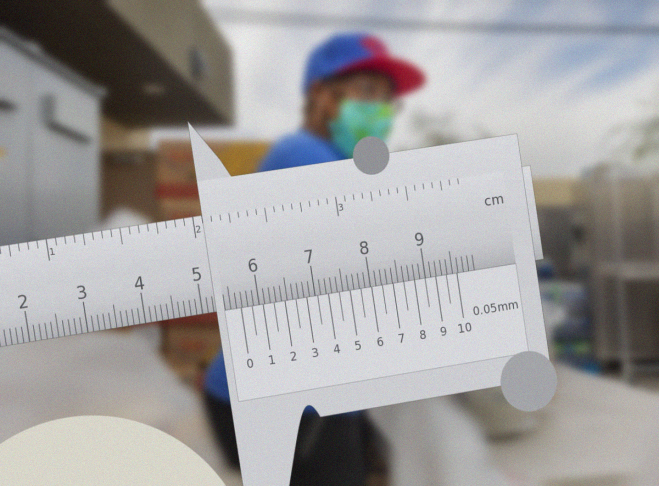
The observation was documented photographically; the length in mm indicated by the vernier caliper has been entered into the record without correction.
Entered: 56.8 mm
